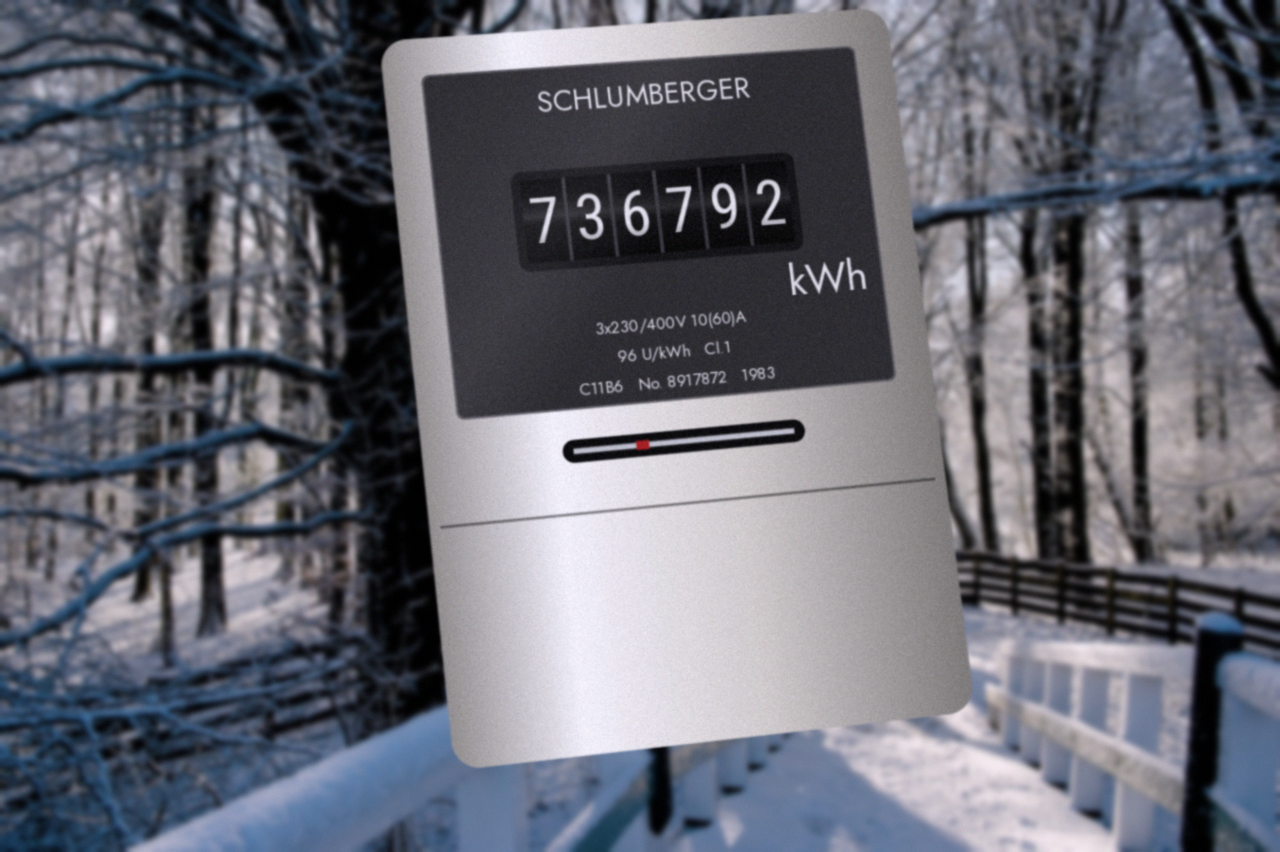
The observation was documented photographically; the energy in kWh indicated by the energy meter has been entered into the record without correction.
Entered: 736792 kWh
